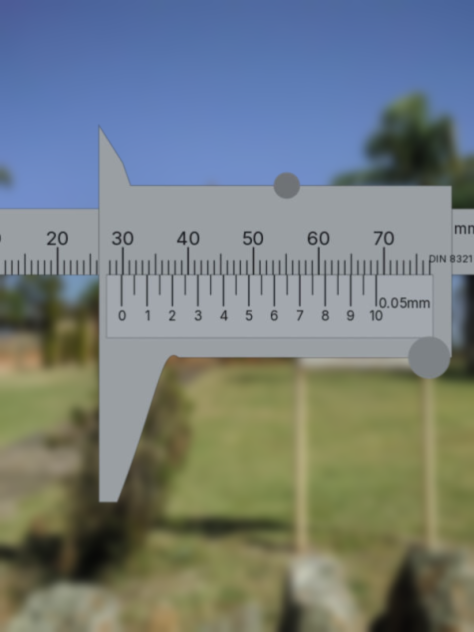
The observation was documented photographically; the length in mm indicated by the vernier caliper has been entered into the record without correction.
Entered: 29.8 mm
